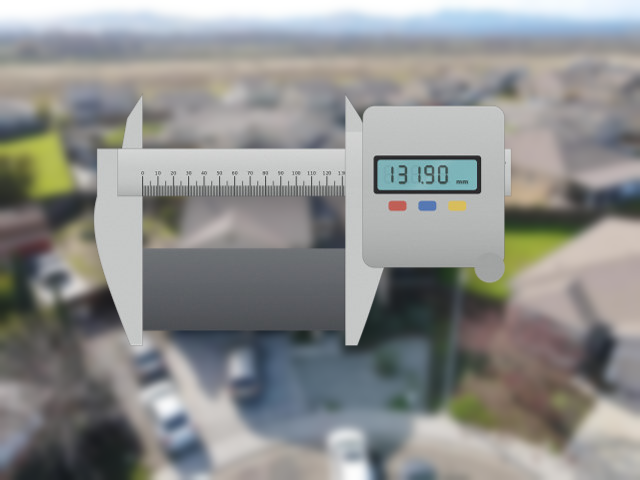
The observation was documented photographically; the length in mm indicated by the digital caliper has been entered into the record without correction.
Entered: 131.90 mm
